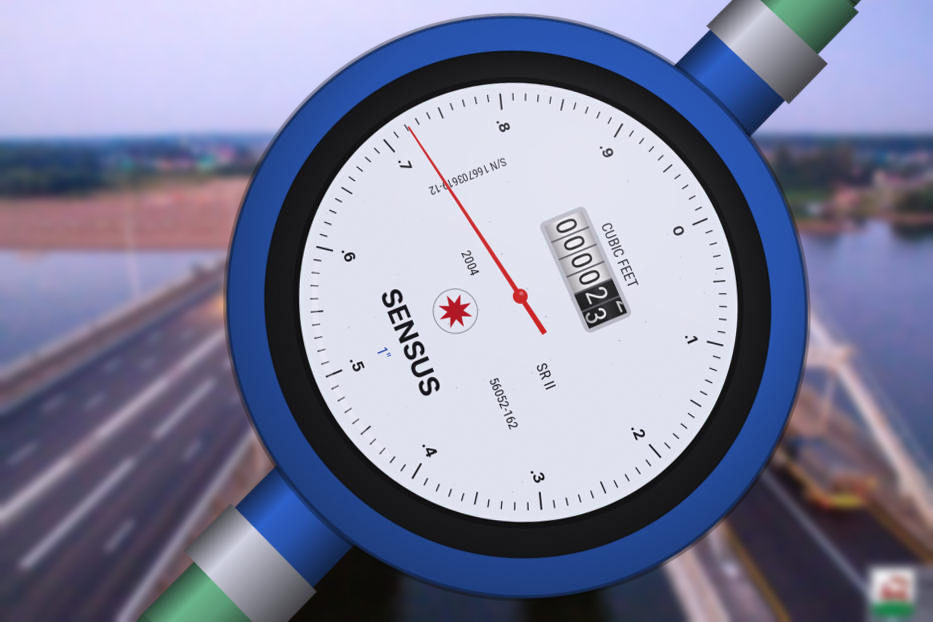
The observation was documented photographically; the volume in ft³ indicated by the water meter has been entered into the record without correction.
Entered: 22.72 ft³
